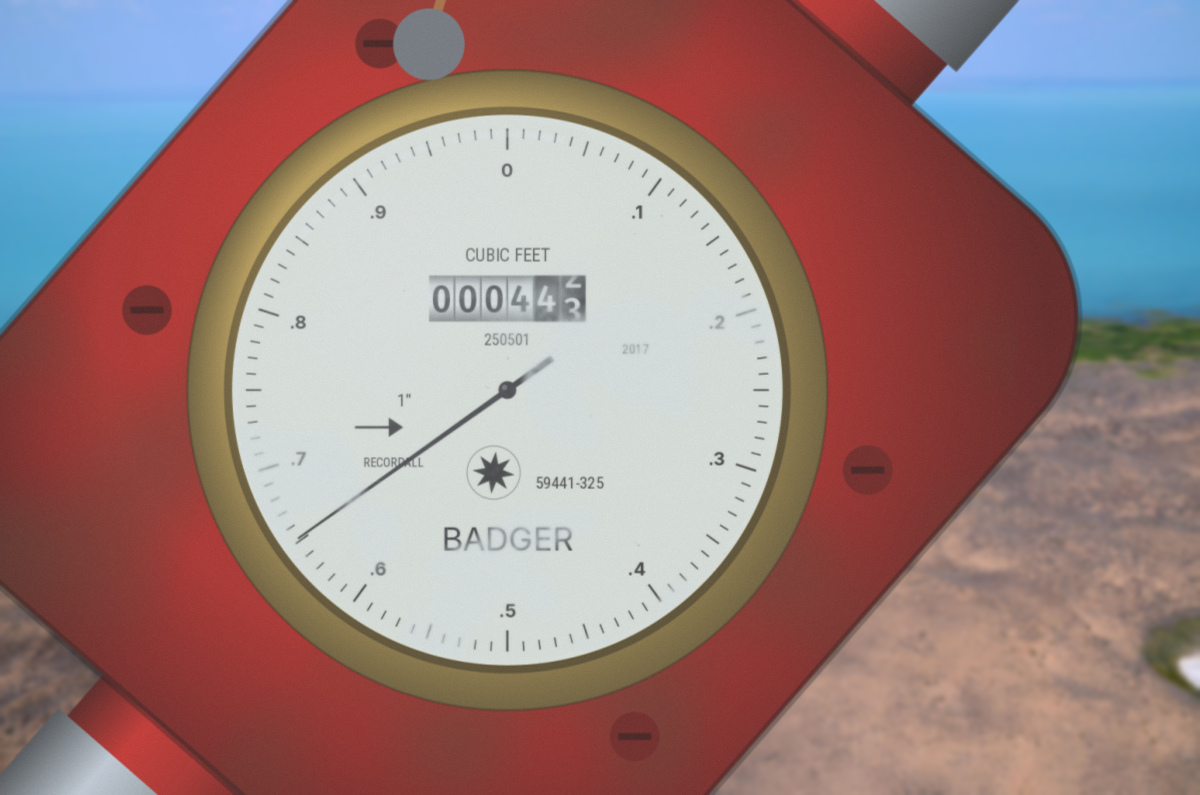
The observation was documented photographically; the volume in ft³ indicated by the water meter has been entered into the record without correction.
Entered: 442.65 ft³
